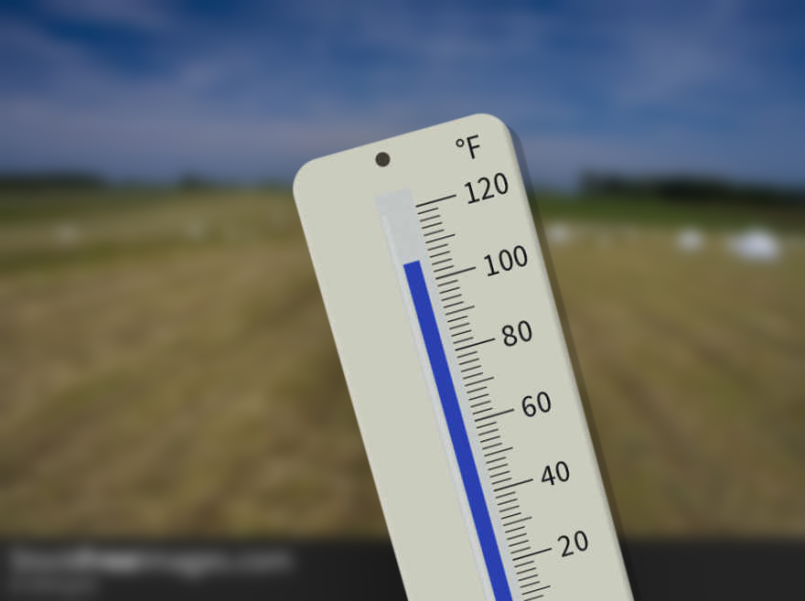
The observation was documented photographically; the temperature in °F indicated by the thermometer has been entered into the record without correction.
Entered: 106 °F
